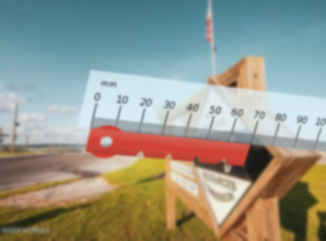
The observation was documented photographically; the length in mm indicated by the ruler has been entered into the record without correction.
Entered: 70 mm
